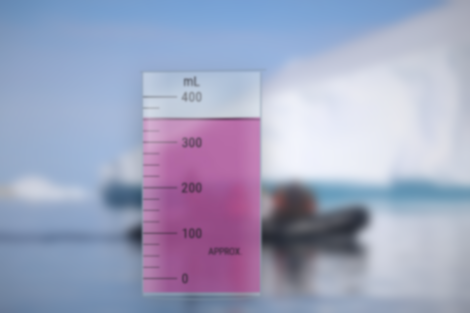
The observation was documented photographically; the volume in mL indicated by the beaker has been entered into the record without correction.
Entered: 350 mL
